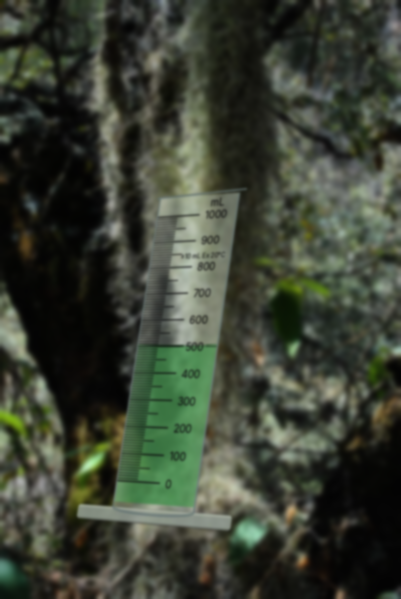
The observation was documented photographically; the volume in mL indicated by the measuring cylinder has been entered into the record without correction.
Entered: 500 mL
